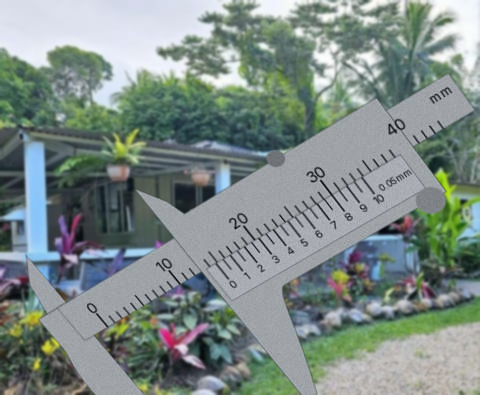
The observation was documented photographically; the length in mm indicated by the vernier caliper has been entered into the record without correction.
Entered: 14.8 mm
